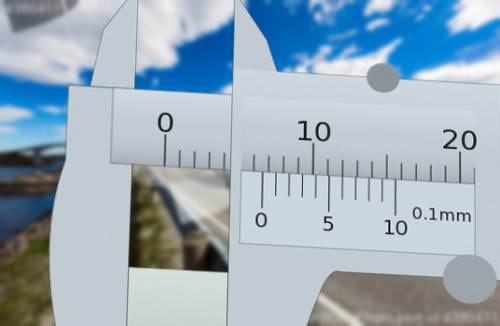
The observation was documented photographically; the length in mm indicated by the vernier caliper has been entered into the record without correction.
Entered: 6.6 mm
